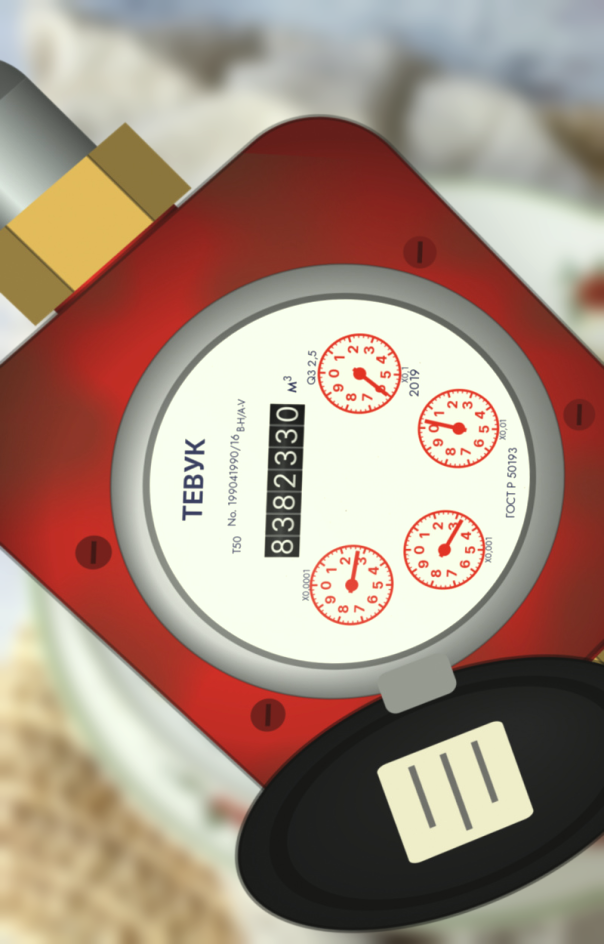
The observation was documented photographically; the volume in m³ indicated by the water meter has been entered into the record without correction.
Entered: 8382330.6032 m³
